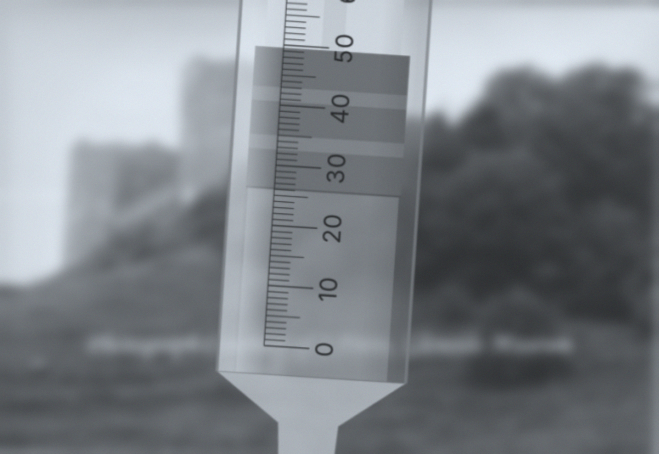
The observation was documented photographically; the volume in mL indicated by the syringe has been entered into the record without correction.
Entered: 26 mL
